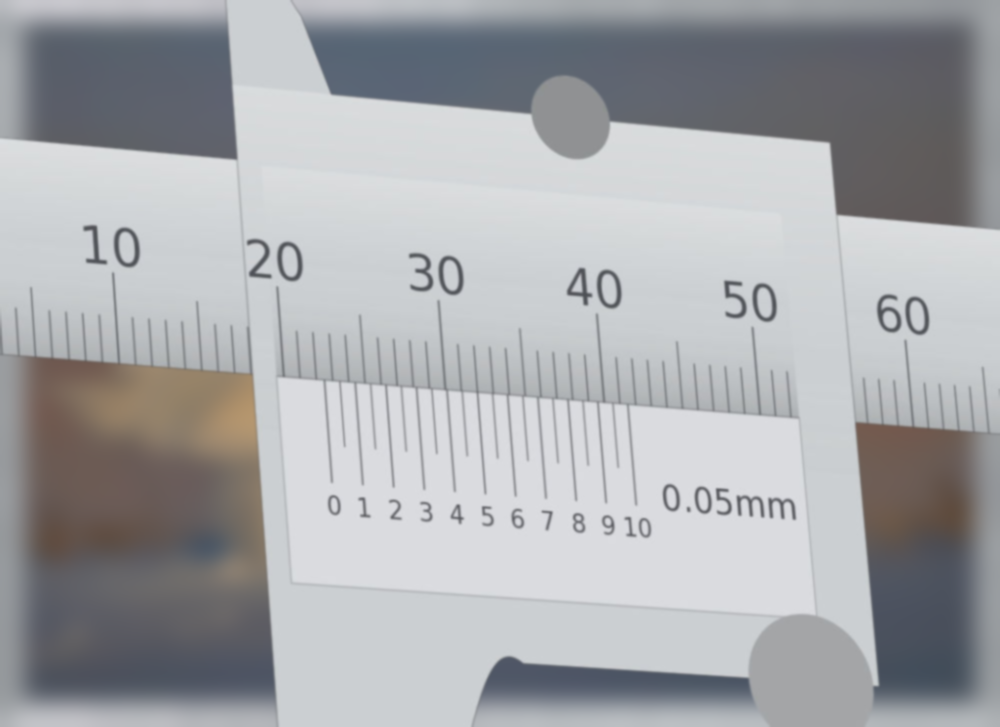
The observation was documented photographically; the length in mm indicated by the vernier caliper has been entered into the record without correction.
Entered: 22.5 mm
